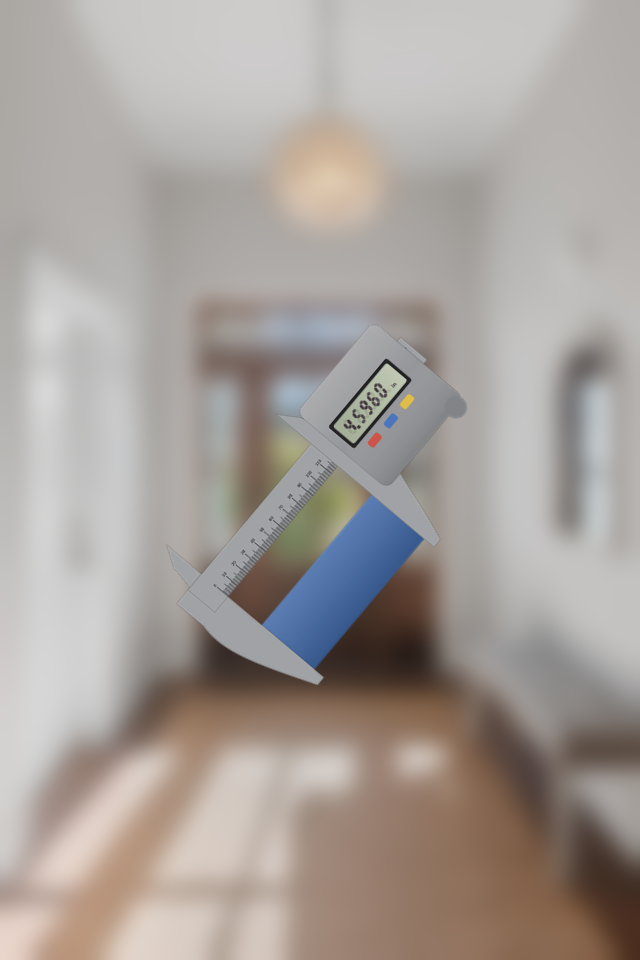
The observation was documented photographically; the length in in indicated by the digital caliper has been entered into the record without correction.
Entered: 4.5960 in
